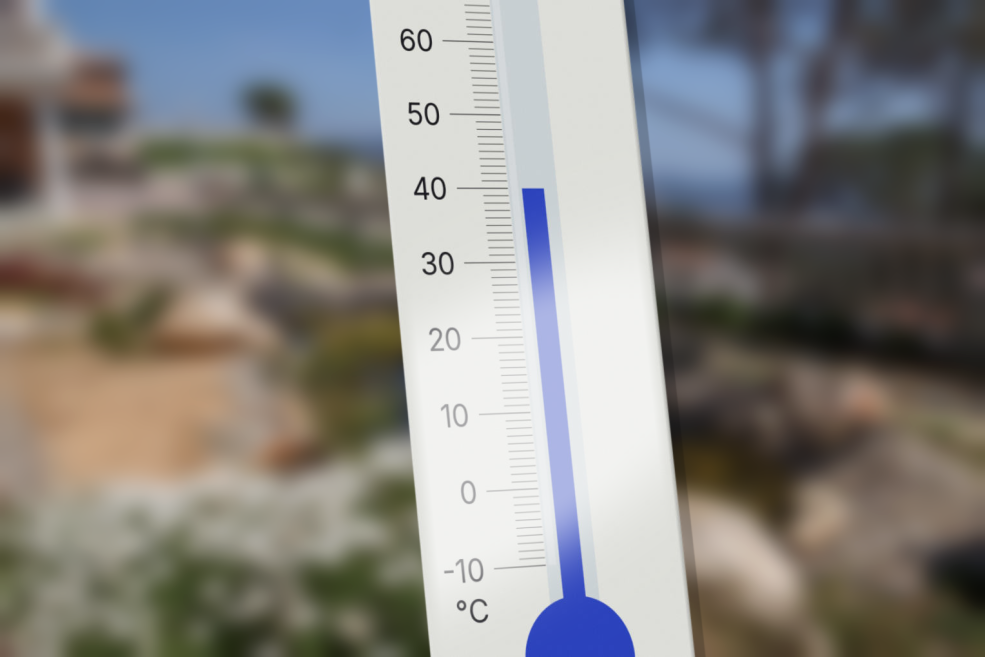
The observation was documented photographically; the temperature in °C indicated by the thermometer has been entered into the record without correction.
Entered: 40 °C
